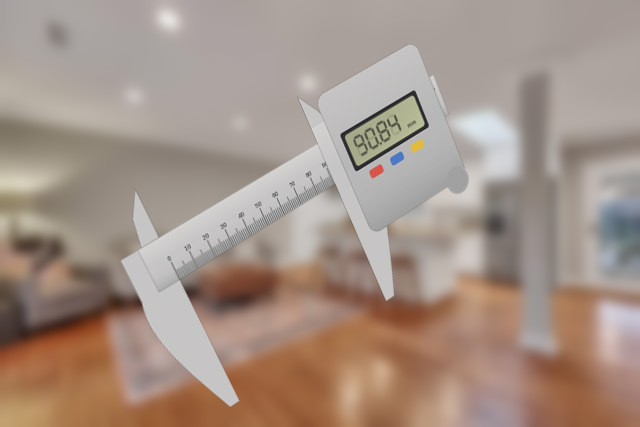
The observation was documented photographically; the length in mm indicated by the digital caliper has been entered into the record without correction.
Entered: 90.84 mm
